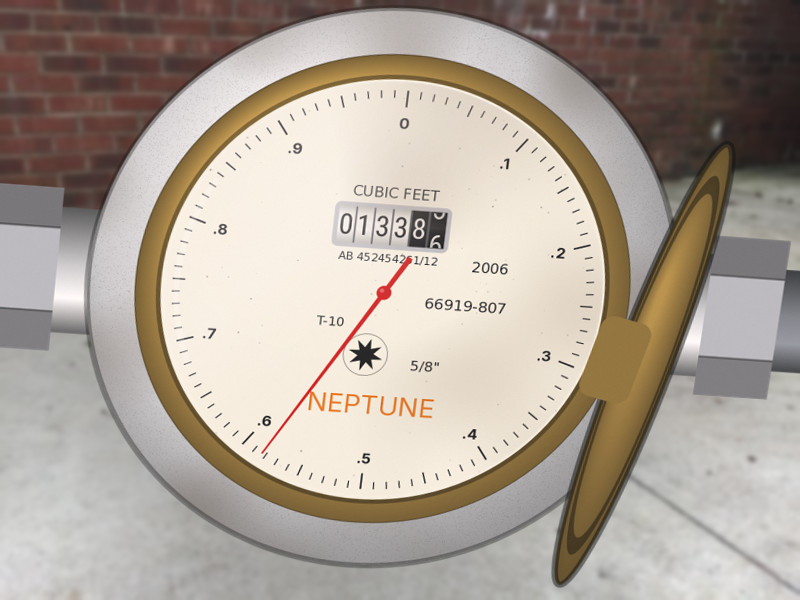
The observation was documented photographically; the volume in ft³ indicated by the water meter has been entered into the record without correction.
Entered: 13385.58 ft³
